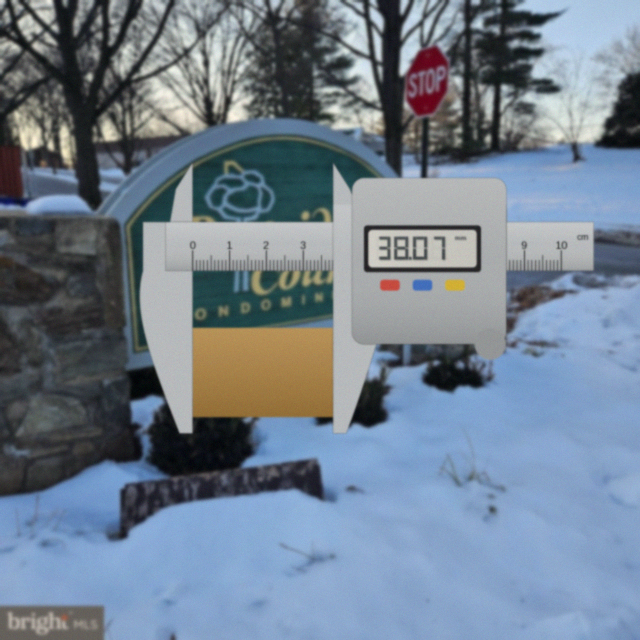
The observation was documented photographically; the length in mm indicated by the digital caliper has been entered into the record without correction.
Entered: 38.07 mm
